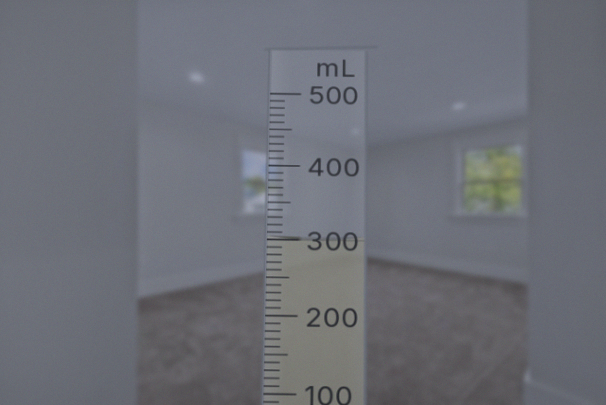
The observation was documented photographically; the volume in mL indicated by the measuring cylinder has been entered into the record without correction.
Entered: 300 mL
